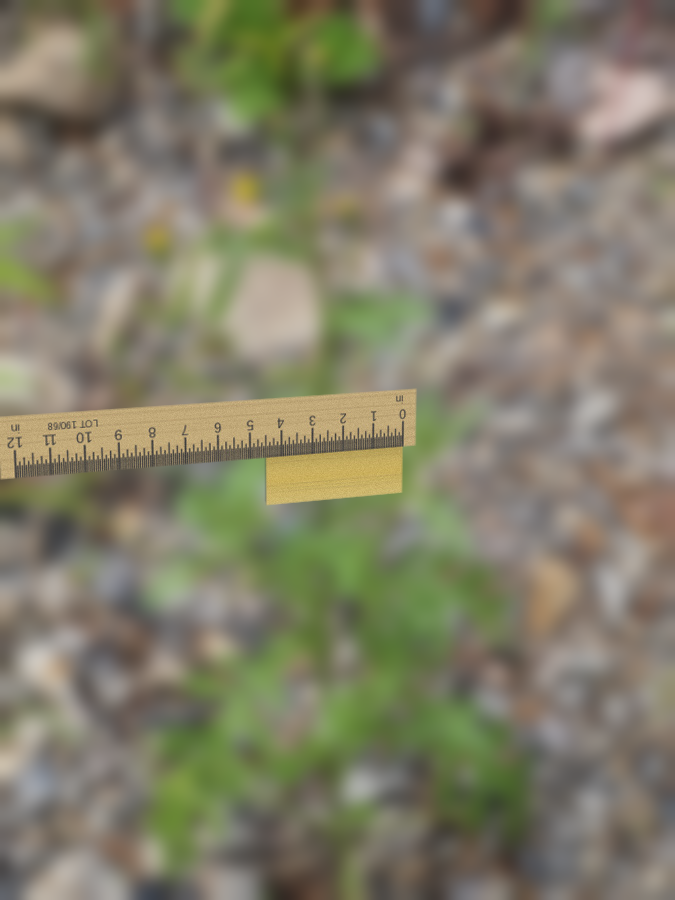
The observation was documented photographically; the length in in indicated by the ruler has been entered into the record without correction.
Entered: 4.5 in
